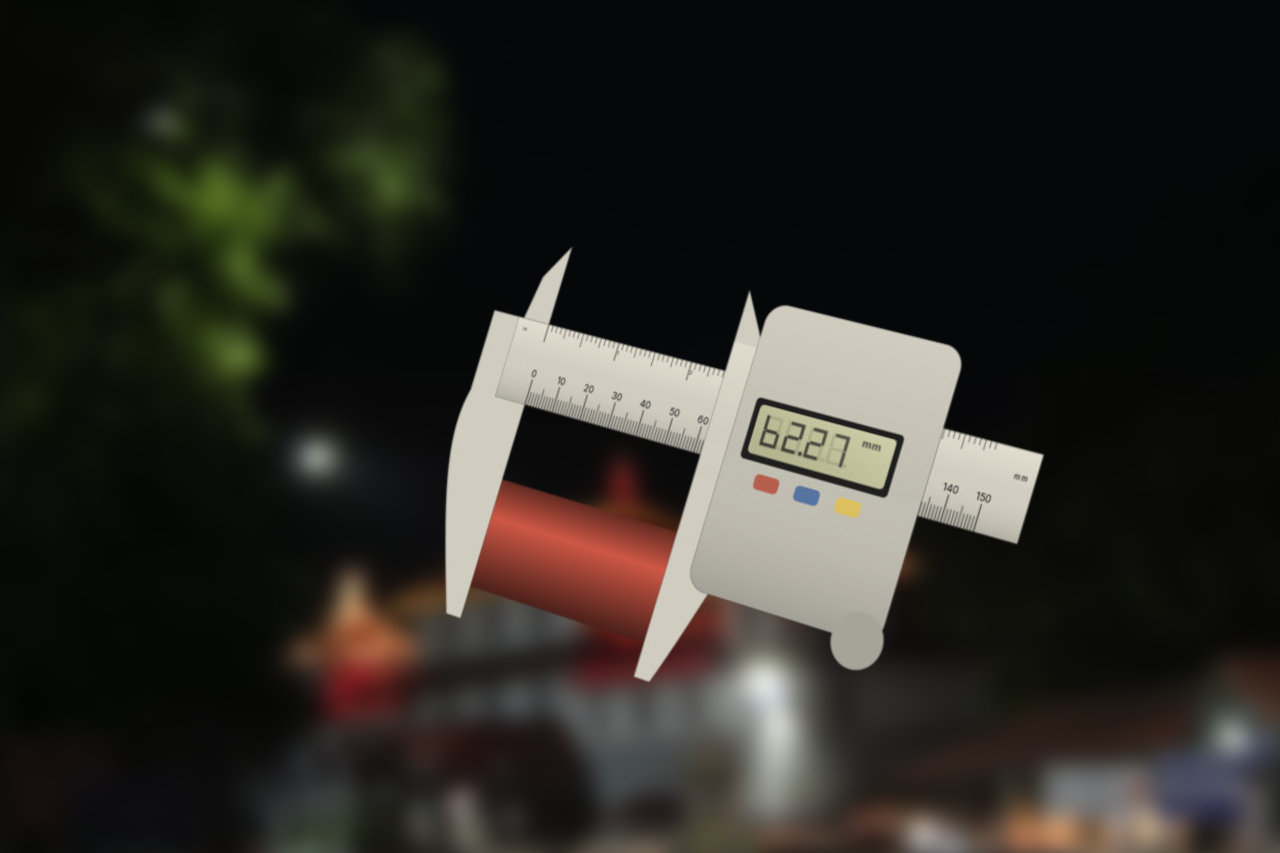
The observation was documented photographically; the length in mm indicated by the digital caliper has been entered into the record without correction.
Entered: 62.27 mm
